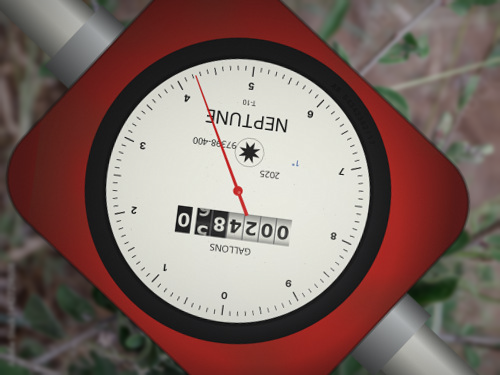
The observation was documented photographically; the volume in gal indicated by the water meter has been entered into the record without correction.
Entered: 24854.2 gal
